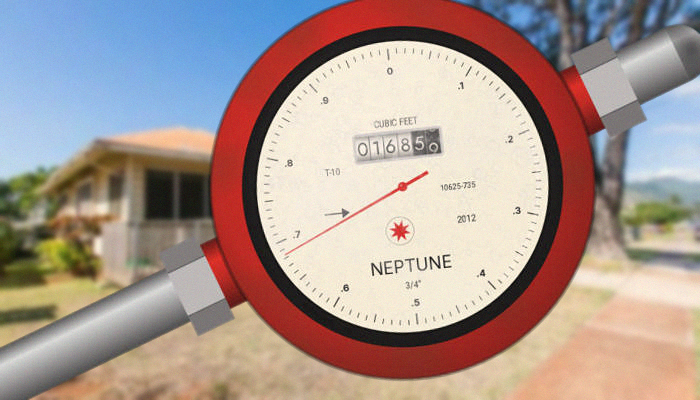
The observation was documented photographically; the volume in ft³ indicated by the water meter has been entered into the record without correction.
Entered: 16858.68 ft³
